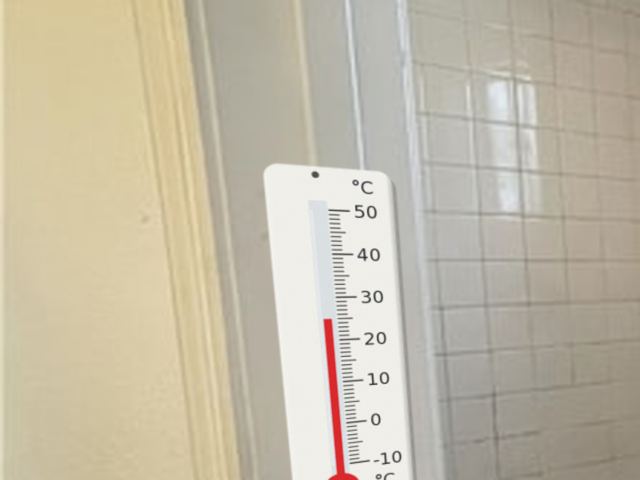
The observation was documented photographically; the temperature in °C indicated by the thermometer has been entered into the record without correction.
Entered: 25 °C
